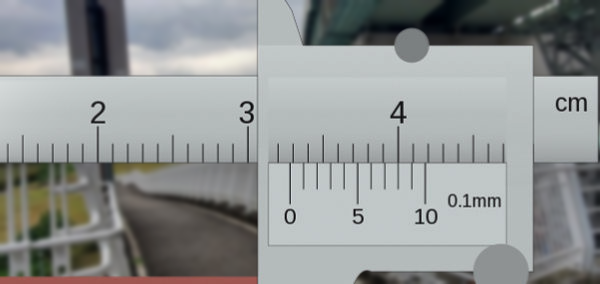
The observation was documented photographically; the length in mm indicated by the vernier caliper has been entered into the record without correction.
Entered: 32.8 mm
